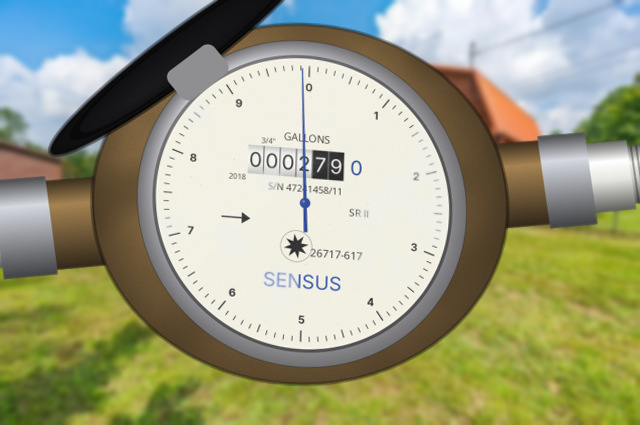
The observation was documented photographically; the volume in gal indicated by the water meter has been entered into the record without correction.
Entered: 2789.9 gal
